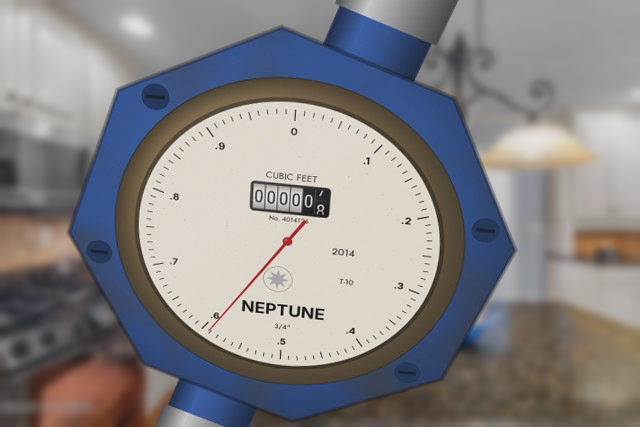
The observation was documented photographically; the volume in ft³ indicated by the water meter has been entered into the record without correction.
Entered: 7.59 ft³
